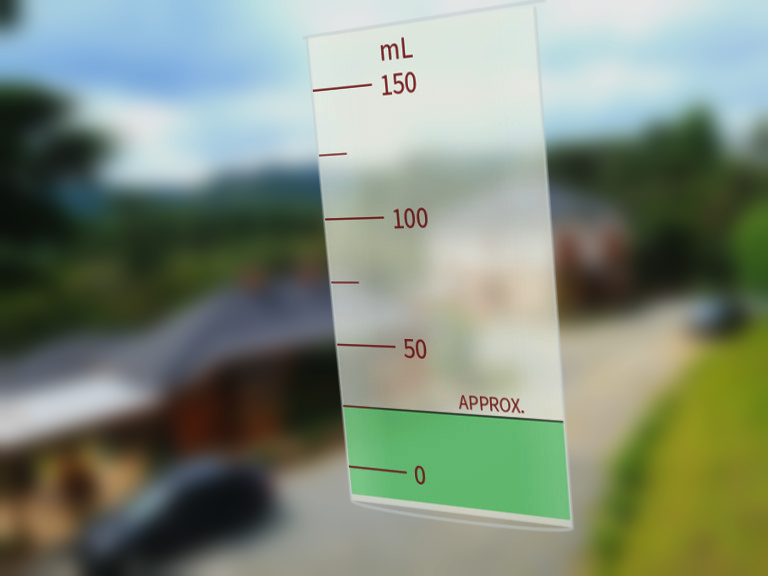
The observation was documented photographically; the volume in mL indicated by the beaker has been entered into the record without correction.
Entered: 25 mL
